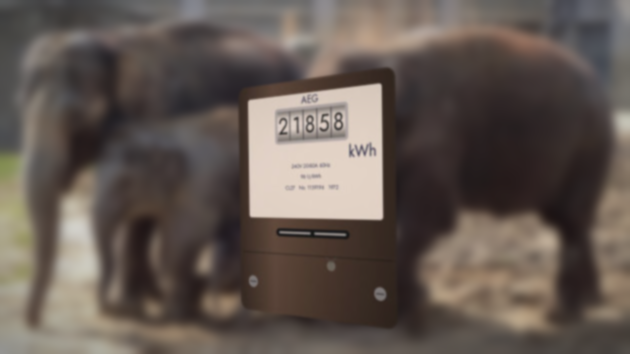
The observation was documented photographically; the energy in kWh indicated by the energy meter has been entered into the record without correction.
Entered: 21858 kWh
